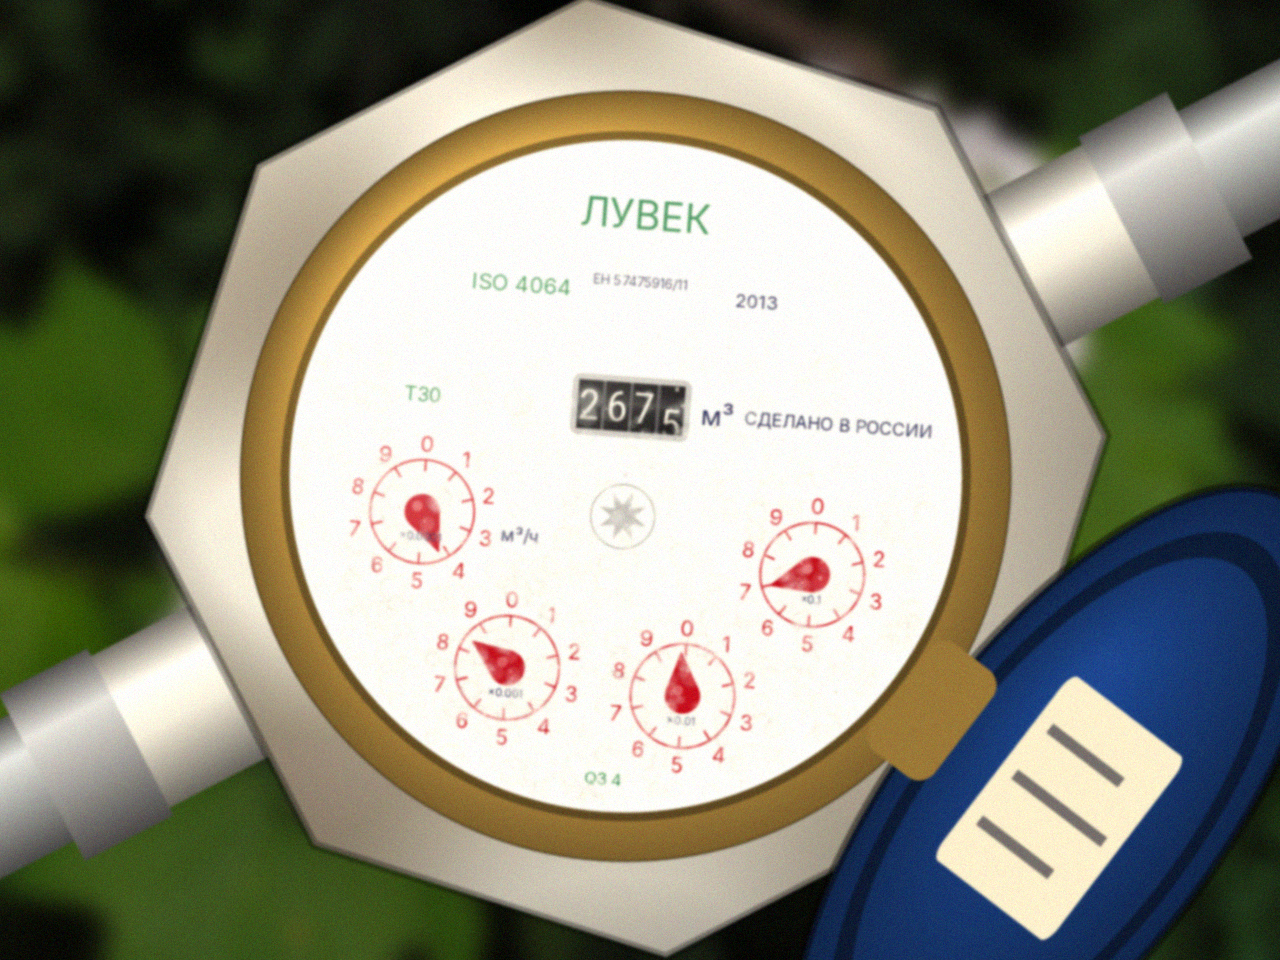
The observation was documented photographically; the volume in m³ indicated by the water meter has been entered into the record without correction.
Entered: 2674.6984 m³
